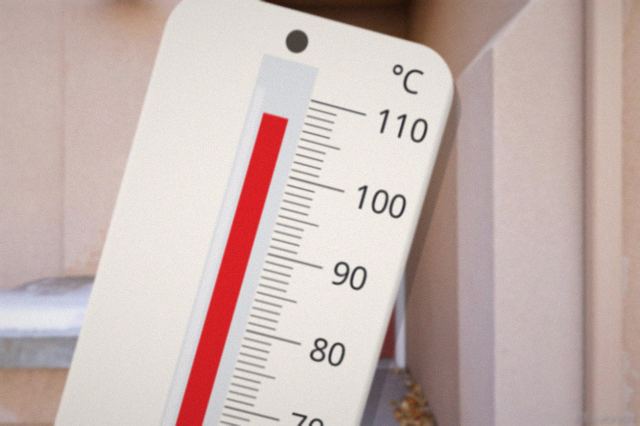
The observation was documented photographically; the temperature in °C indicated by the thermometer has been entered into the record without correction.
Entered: 107 °C
